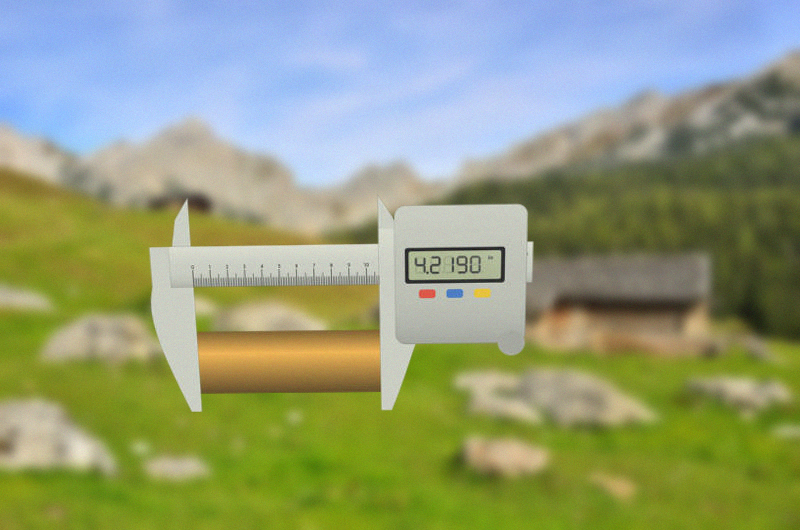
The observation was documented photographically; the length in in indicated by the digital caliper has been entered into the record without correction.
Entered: 4.2190 in
